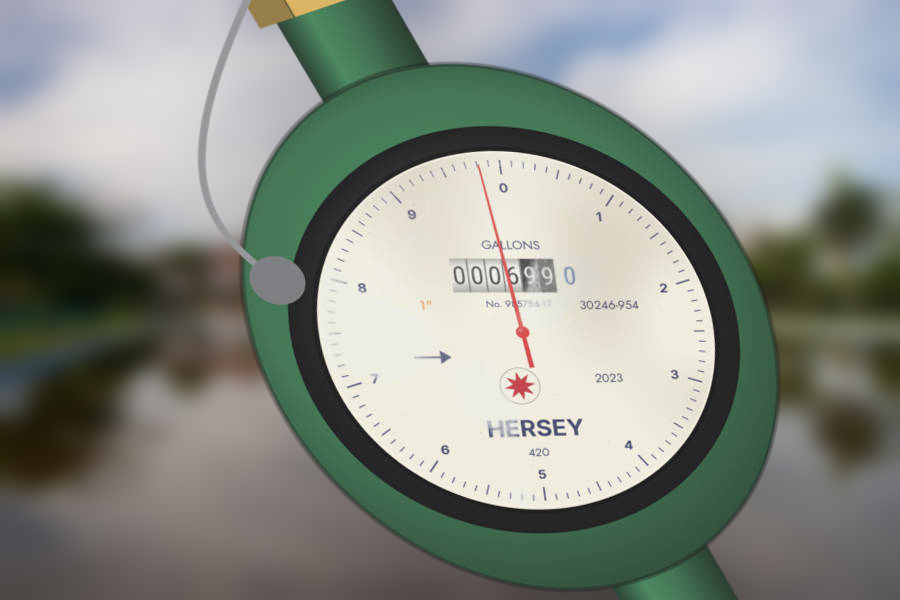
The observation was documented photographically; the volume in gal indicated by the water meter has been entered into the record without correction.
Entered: 6989.8 gal
